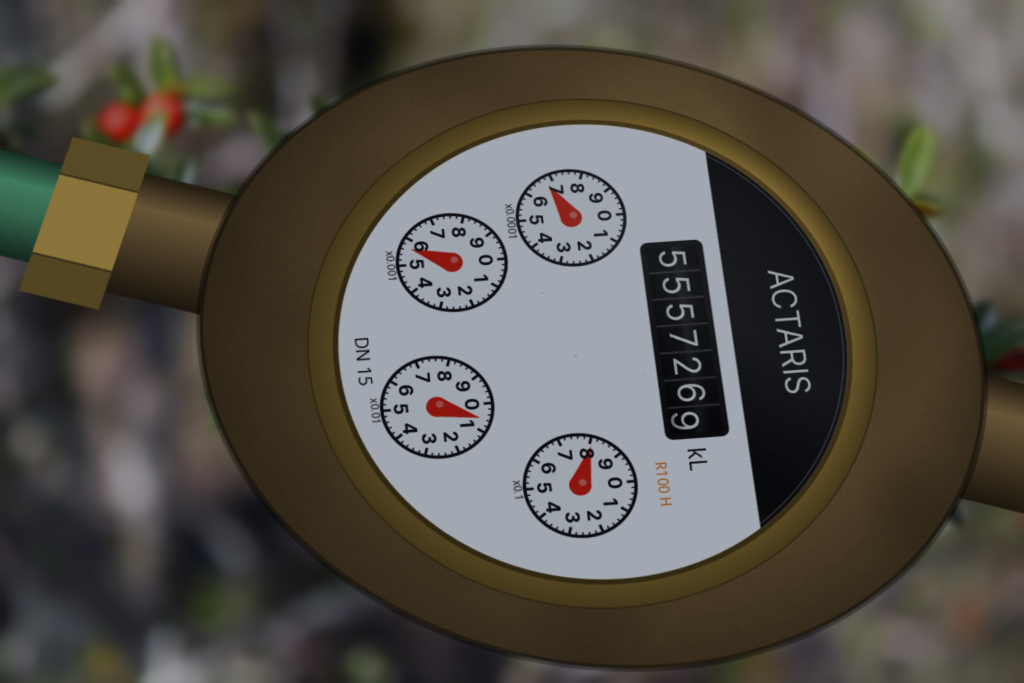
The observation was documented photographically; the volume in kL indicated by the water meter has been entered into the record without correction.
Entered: 5557268.8056 kL
